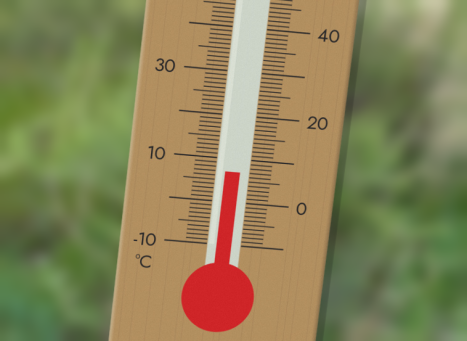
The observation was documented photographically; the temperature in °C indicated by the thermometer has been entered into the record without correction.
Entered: 7 °C
